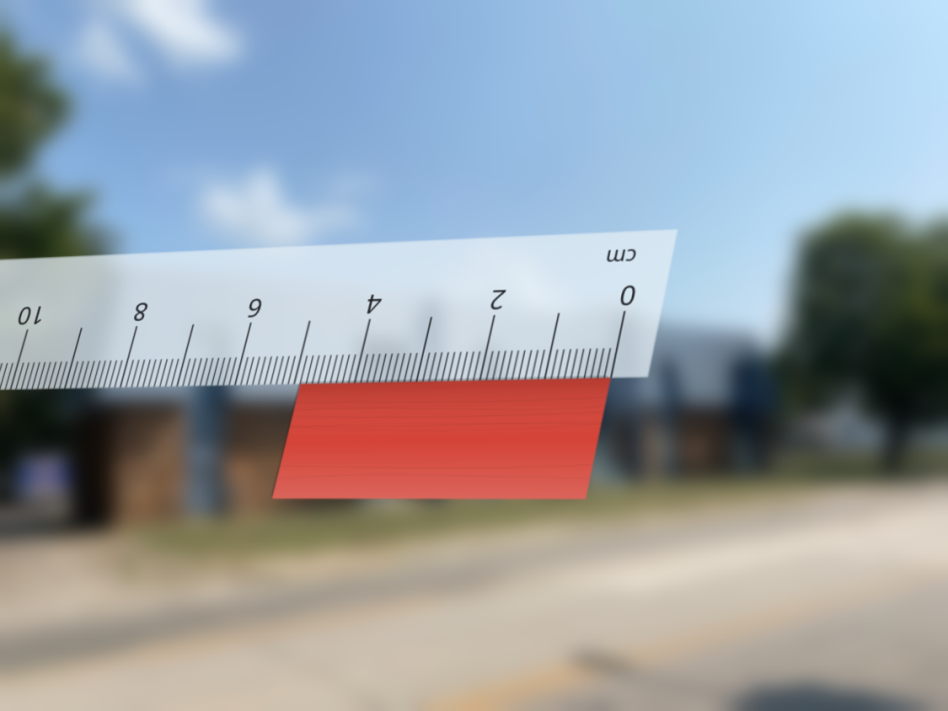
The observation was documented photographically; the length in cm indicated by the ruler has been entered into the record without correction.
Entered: 4.9 cm
